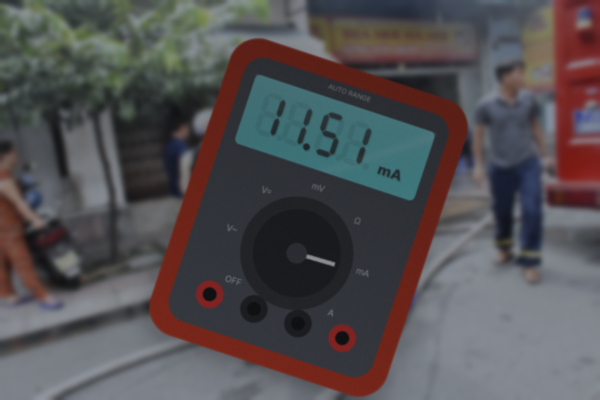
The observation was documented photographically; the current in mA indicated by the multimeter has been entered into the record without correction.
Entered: 11.51 mA
